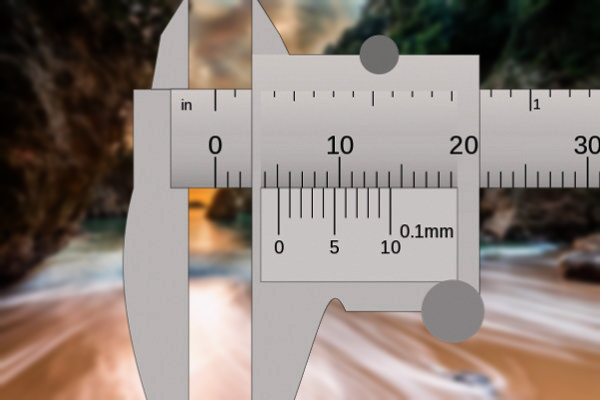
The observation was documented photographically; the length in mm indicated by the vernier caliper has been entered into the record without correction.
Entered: 5.1 mm
